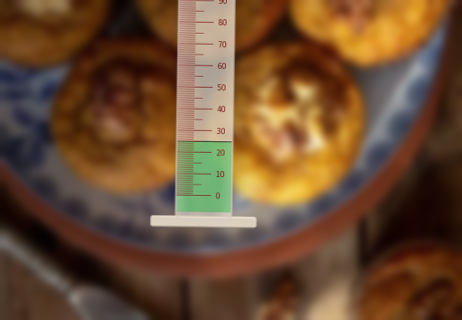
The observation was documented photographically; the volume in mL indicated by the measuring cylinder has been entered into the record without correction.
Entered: 25 mL
